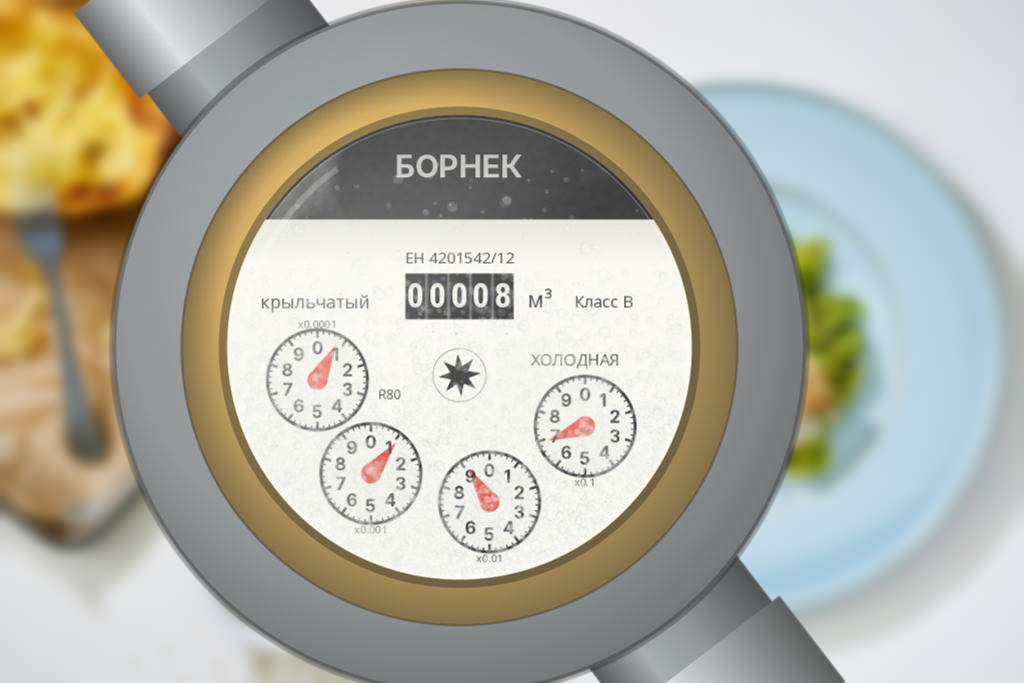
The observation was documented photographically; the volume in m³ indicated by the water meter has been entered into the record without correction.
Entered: 8.6910 m³
